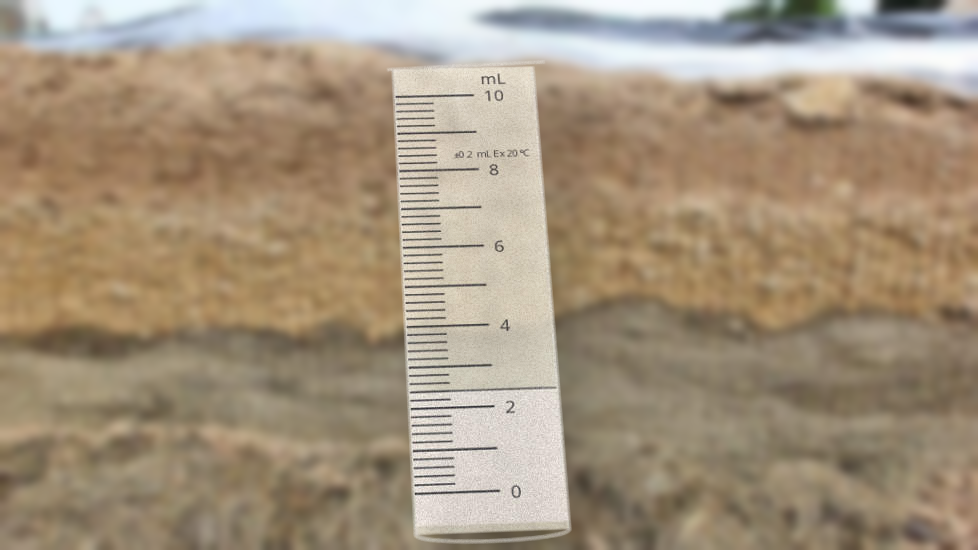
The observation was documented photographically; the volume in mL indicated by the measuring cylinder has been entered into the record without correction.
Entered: 2.4 mL
